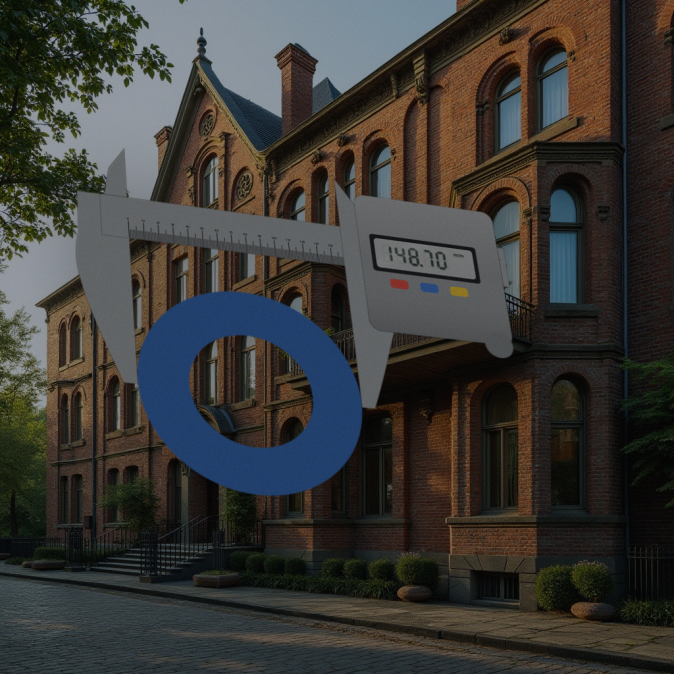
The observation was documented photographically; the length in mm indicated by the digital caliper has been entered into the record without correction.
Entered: 148.70 mm
